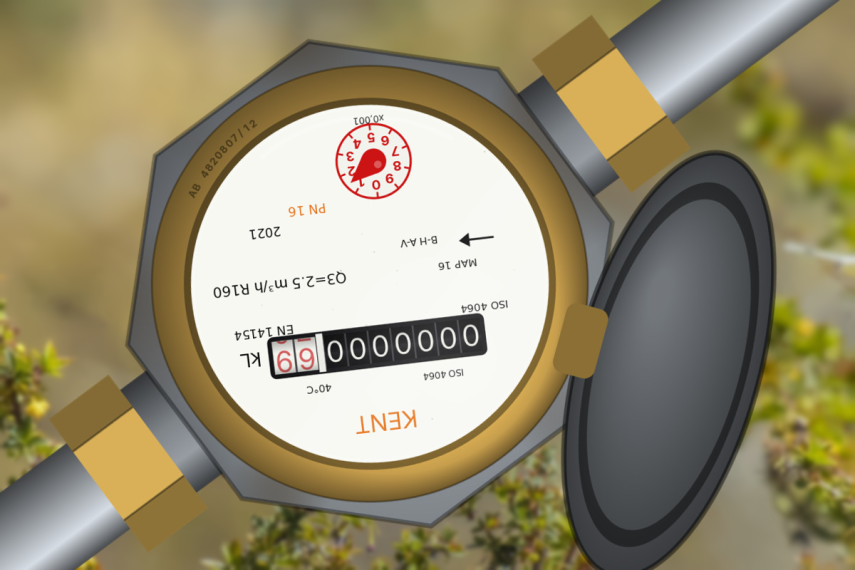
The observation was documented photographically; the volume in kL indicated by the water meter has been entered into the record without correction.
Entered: 0.691 kL
